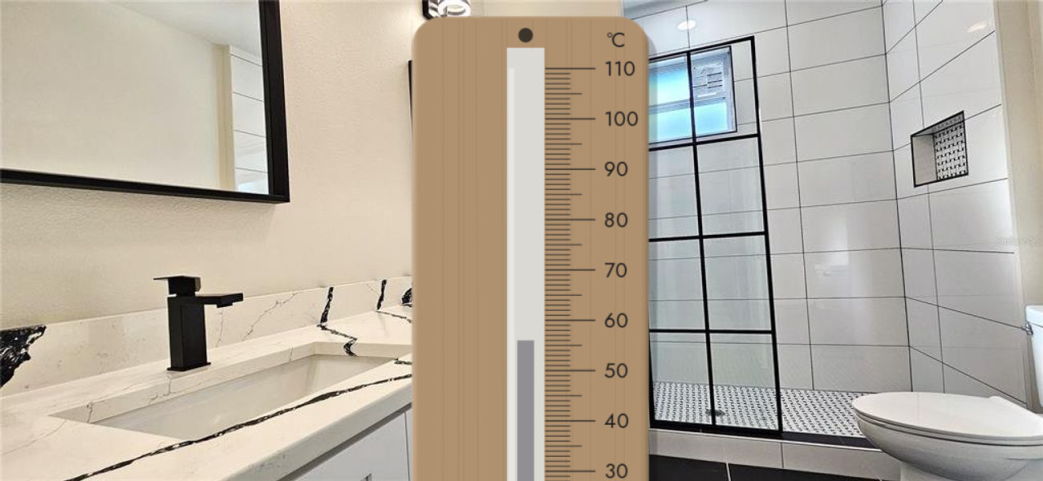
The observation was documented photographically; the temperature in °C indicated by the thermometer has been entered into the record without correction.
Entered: 56 °C
